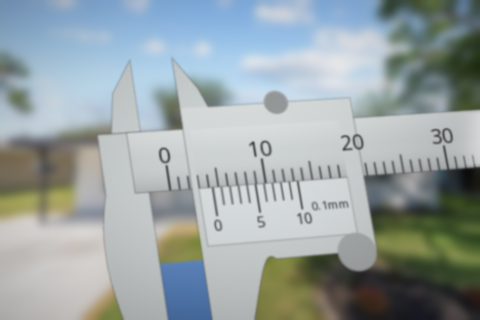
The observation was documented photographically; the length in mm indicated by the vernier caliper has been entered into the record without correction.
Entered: 4.4 mm
